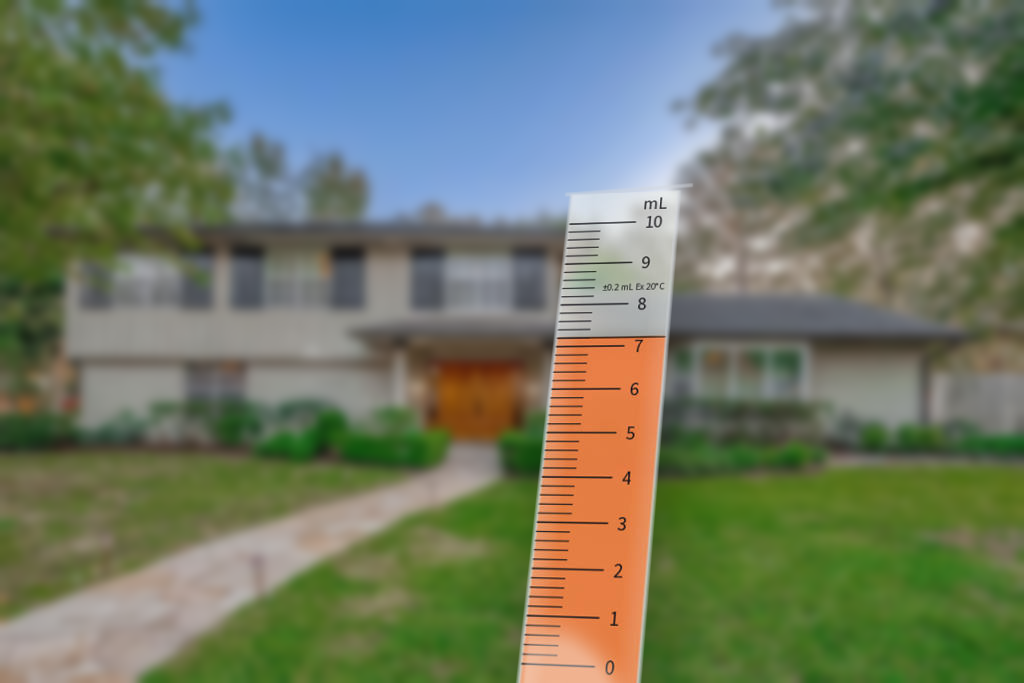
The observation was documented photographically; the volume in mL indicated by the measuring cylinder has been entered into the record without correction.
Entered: 7.2 mL
